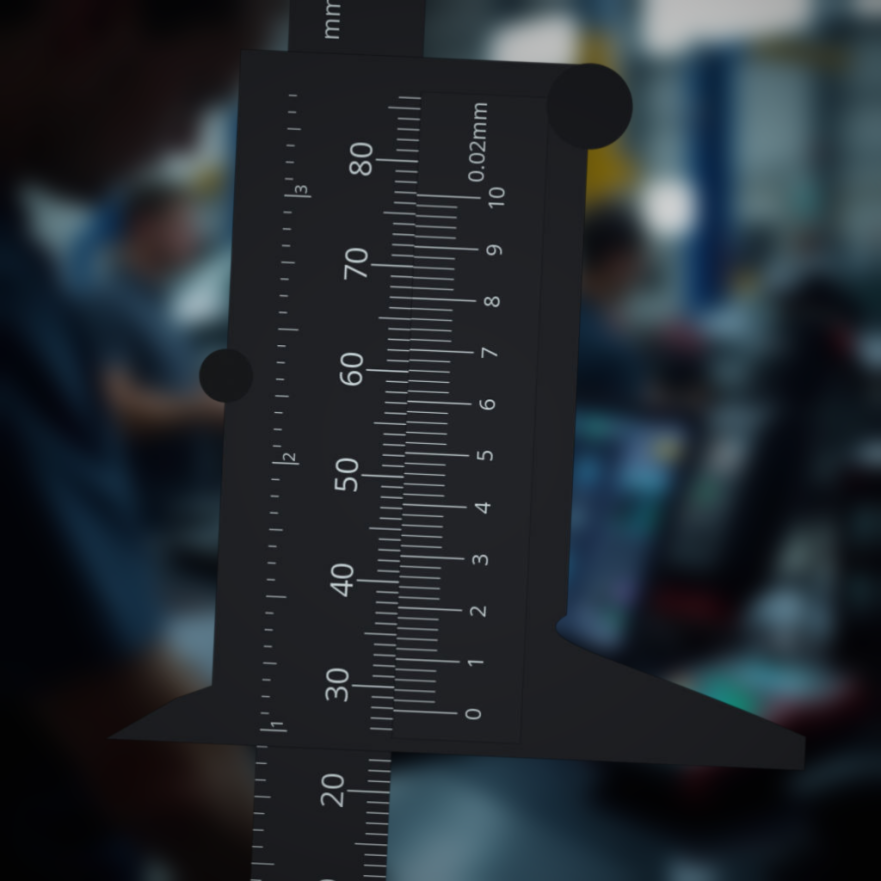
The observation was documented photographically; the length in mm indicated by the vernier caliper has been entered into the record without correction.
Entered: 27.8 mm
